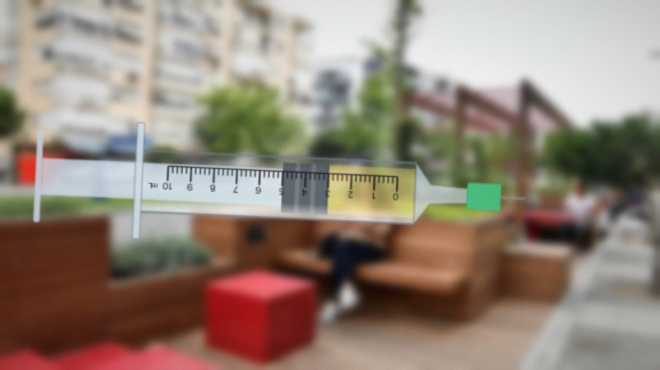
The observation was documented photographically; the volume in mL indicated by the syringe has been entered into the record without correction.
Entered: 3 mL
